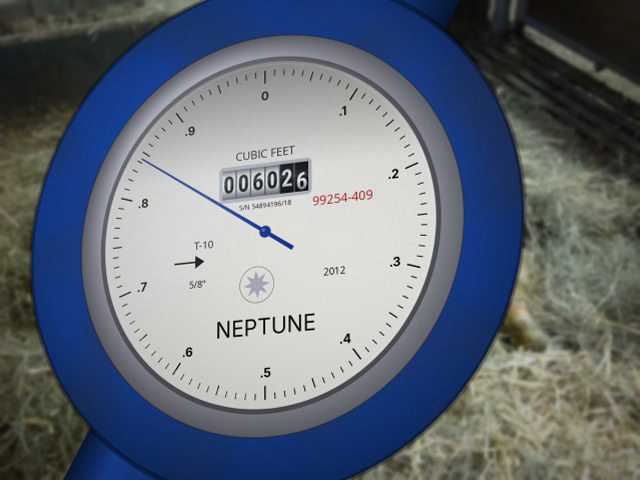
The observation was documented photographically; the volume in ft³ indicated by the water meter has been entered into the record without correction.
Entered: 6025.84 ft³
